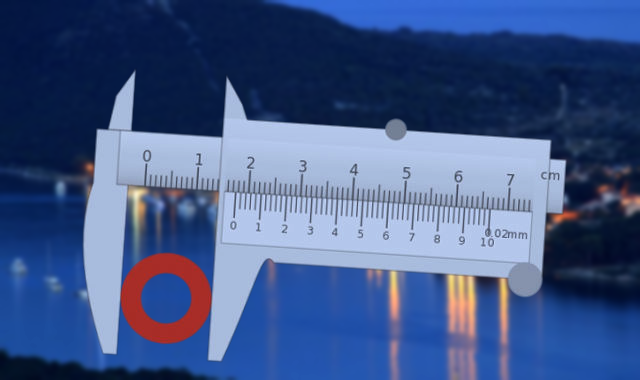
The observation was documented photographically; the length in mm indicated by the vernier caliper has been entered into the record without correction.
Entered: 17.5 mm
